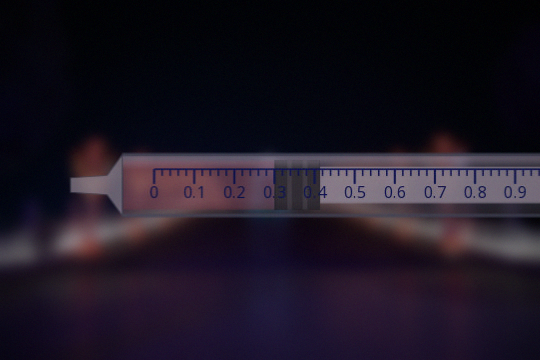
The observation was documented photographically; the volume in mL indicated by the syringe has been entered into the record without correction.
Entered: 0.3 mL
